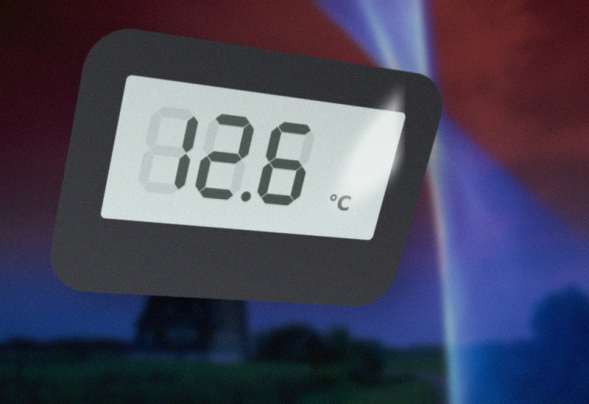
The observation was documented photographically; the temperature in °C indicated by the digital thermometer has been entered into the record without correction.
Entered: 12.6 °C
